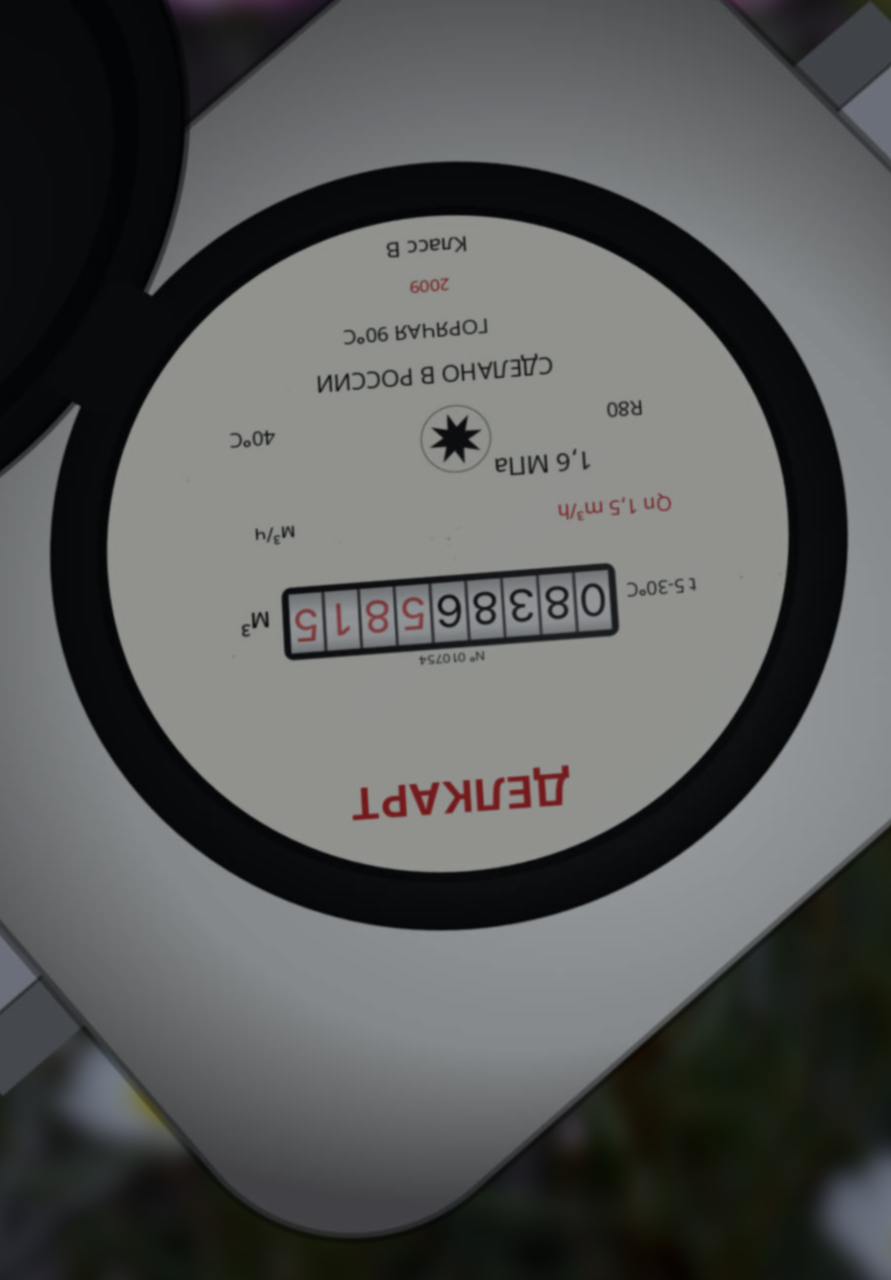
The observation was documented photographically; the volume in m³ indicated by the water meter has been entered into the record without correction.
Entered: 8386.5815 m³
